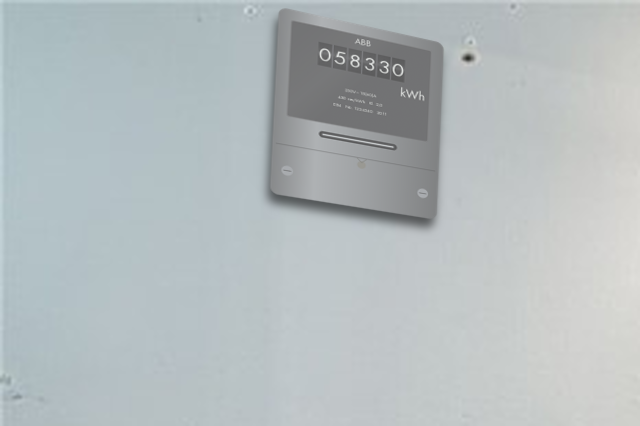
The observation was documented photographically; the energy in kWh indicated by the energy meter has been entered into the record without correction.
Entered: 58330 kWh
